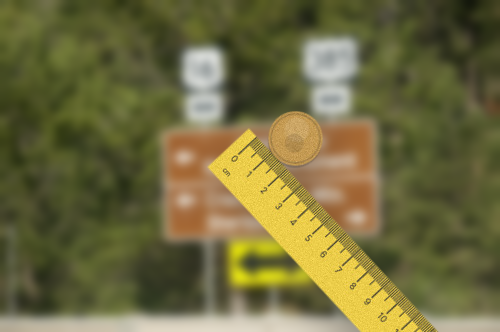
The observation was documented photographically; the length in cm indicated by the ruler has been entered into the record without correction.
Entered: 2.5 cm
